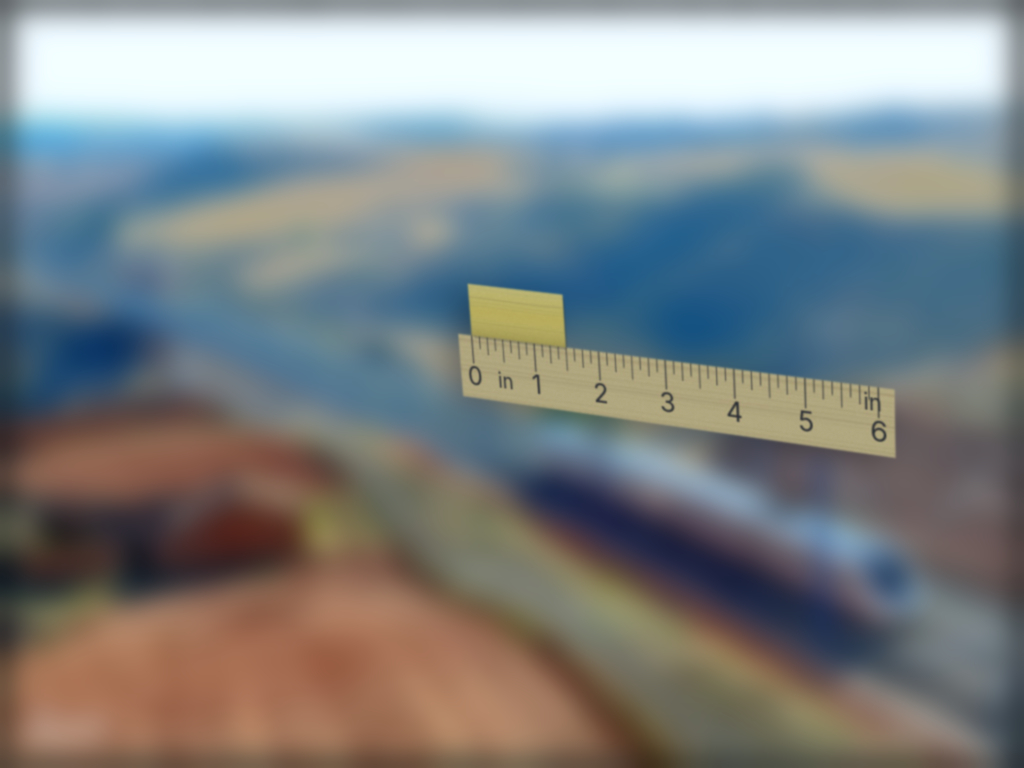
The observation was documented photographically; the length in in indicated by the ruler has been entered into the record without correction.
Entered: 1.5 in
